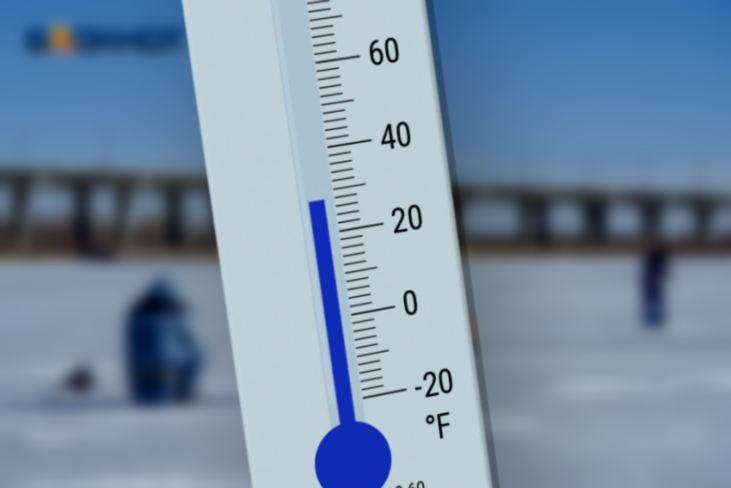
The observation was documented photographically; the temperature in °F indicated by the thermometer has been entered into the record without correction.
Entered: 28 °F
